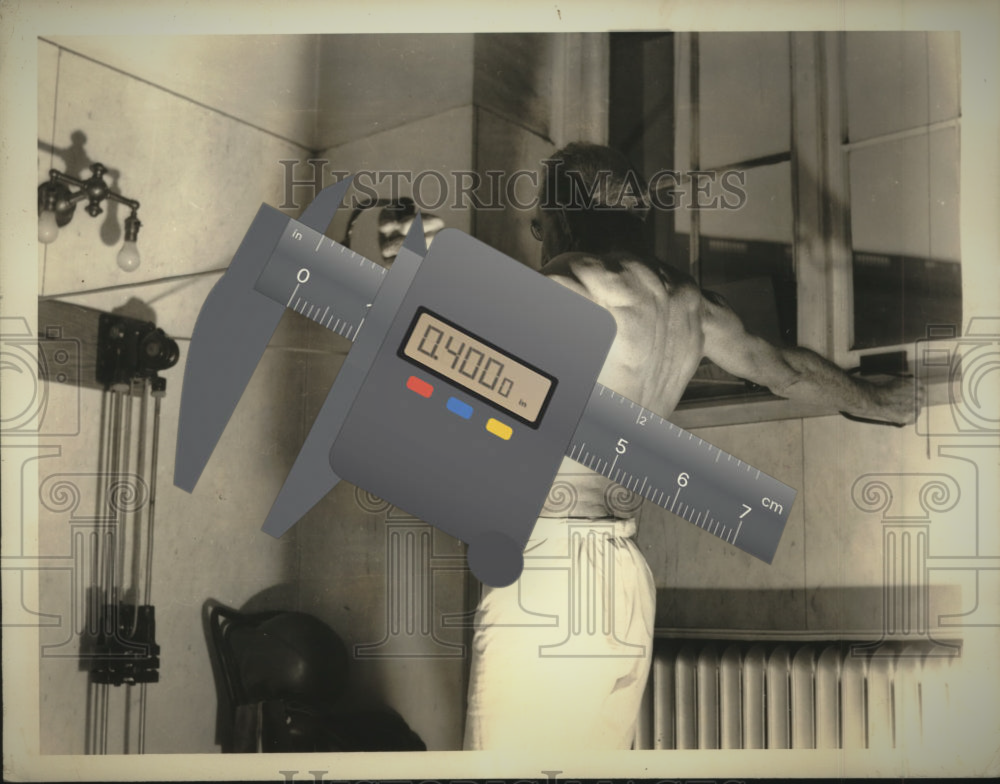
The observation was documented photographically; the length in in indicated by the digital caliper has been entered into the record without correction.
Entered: 0.4000 in
